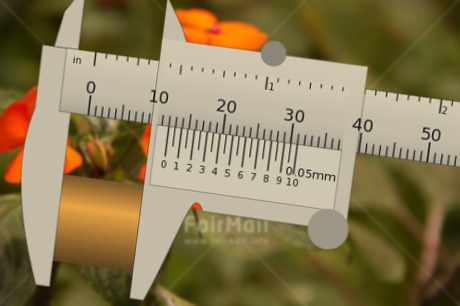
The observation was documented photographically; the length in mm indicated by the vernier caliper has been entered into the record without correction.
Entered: 12.0 mm
